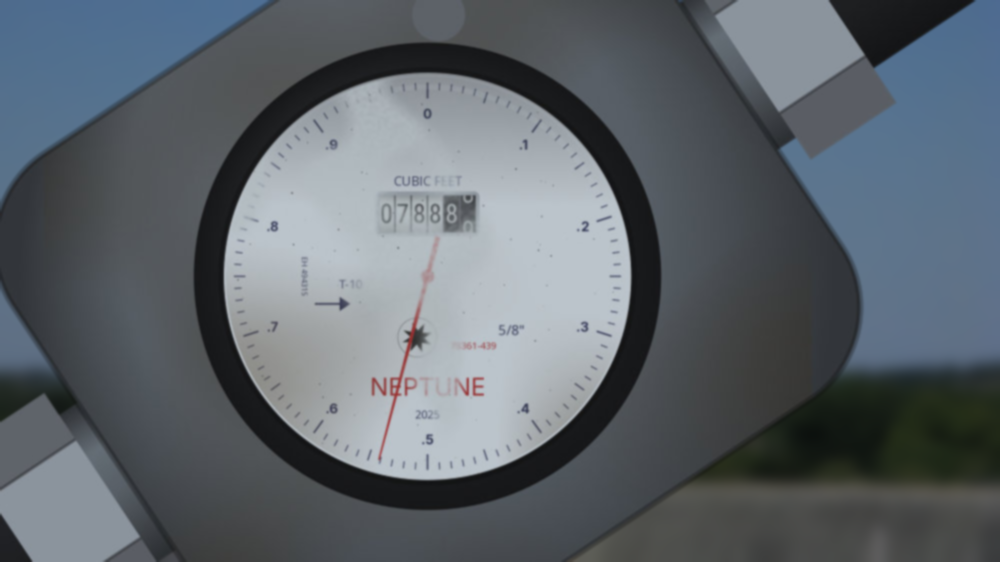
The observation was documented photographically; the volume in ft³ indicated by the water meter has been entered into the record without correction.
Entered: 78888.54 ft³
